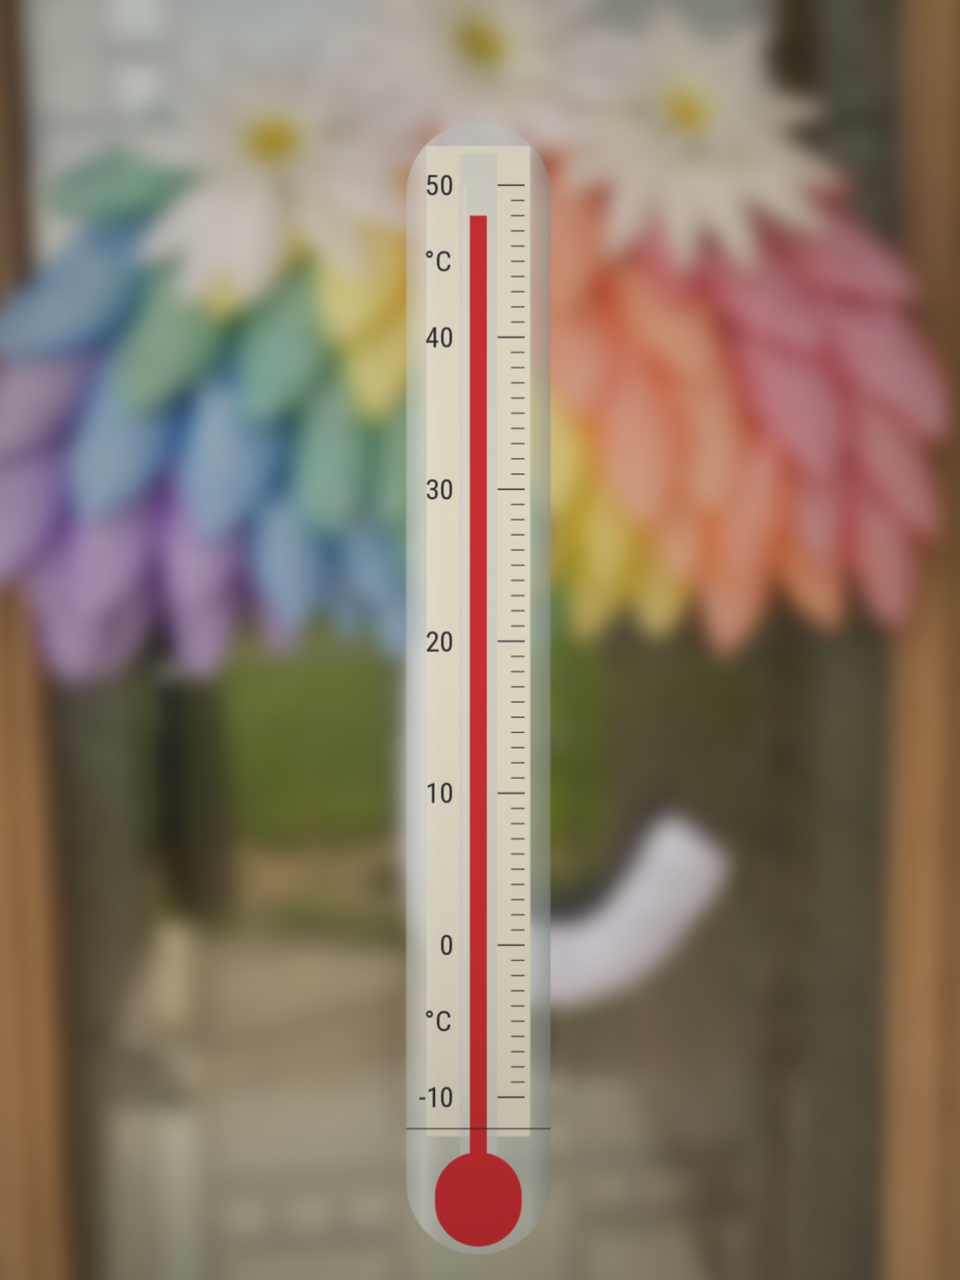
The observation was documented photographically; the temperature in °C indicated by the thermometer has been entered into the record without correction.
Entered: 48 °C
